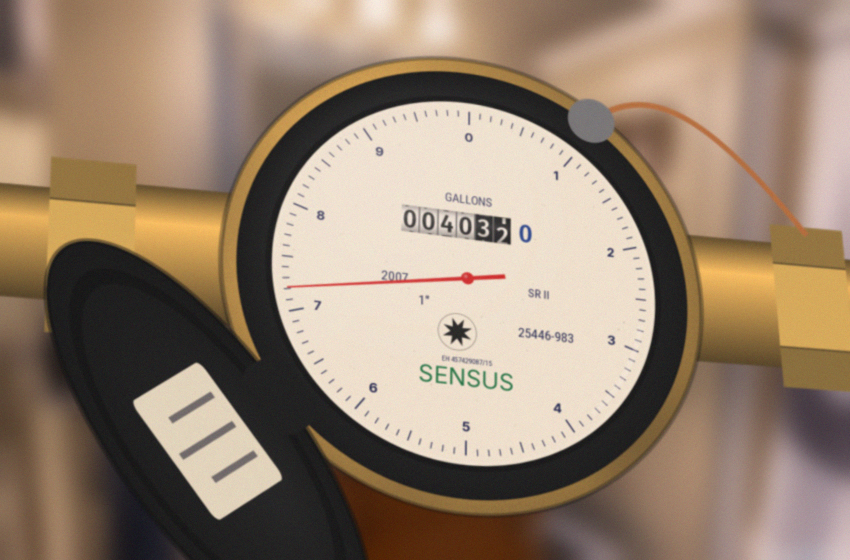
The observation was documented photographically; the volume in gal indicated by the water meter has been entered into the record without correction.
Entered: 40317.2 gal
